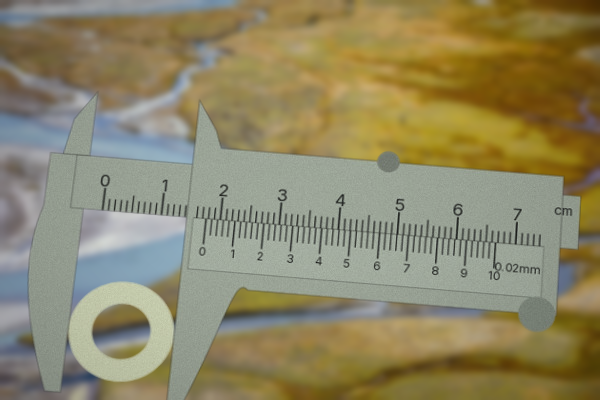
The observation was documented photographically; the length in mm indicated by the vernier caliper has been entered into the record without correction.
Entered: 17.6 mm
